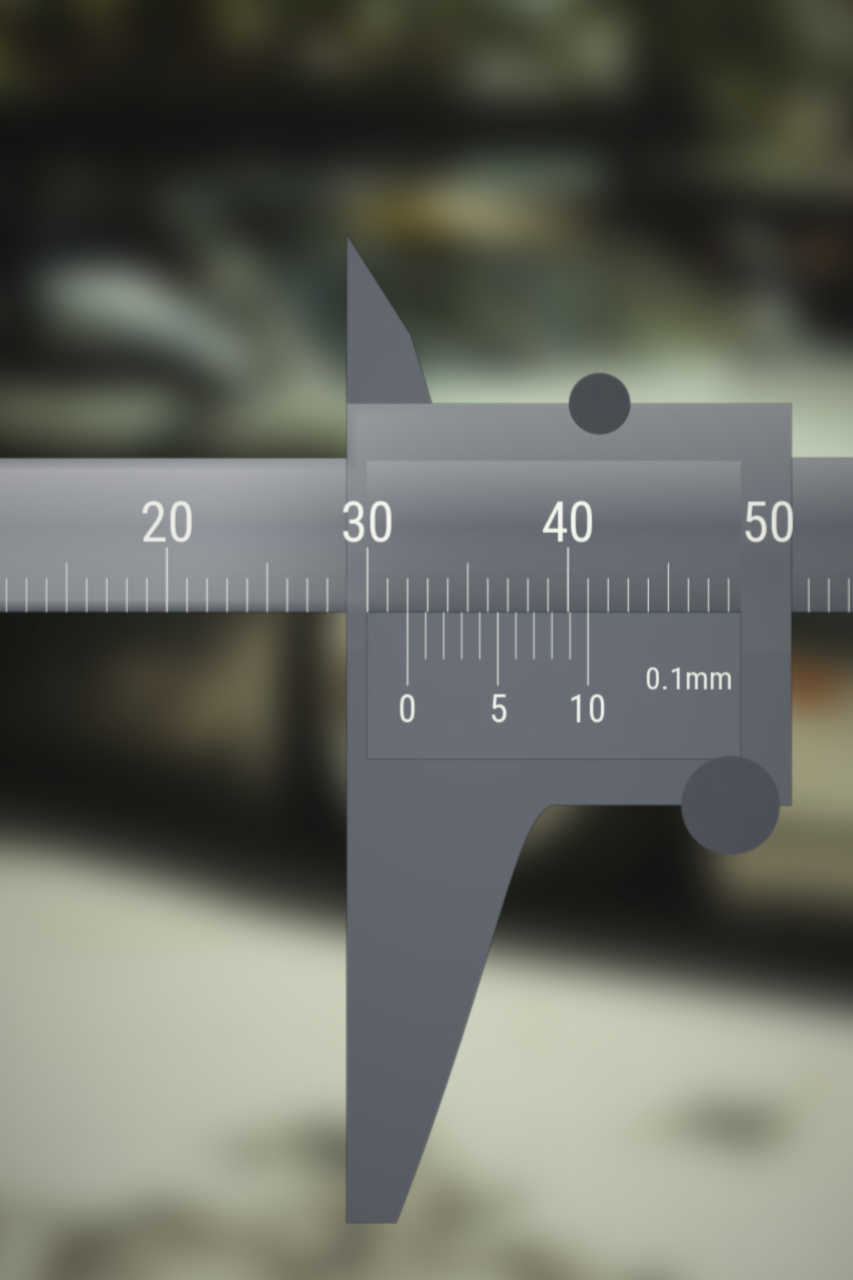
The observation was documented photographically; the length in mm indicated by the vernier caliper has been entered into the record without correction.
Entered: 32.0 mm
